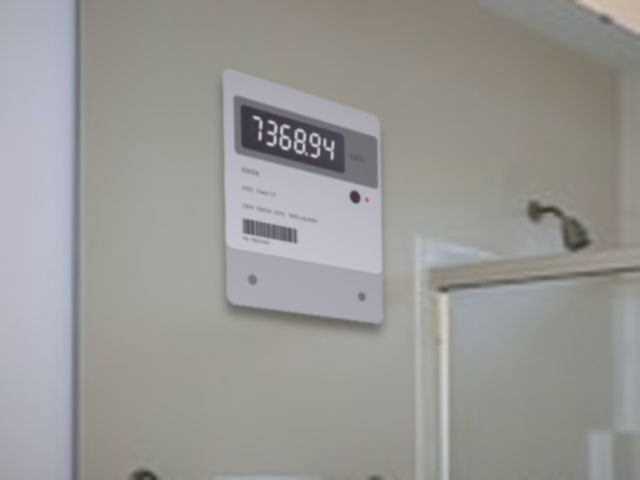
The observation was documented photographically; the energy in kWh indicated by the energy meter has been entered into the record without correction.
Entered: 7368.94 kWh
